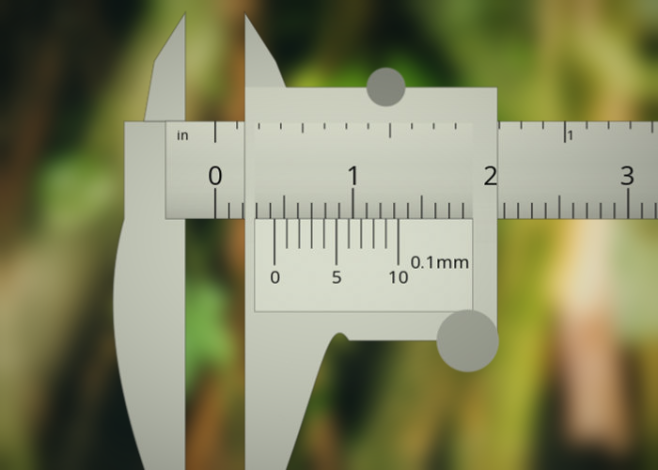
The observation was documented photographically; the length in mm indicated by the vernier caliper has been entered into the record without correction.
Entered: 4.3 mm
